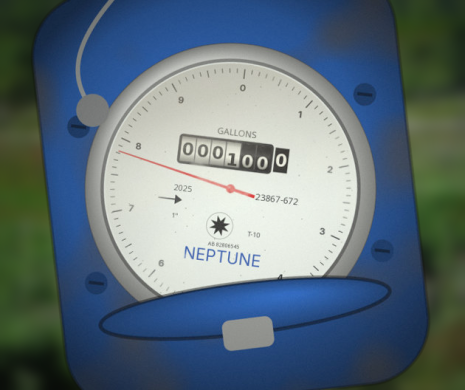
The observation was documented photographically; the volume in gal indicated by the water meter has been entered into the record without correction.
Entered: 997.8 gal
